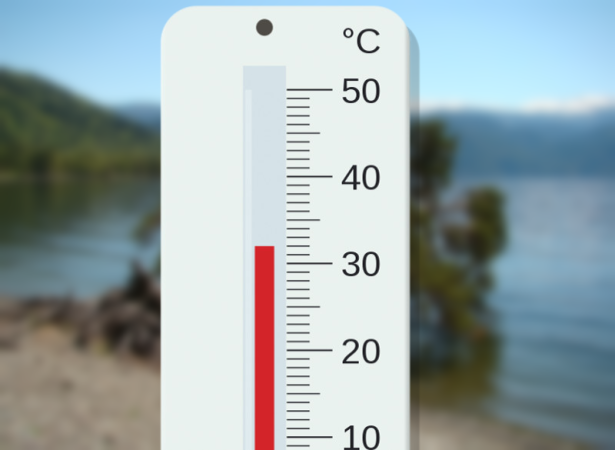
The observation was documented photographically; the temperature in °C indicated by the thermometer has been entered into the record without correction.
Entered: 32 °C
